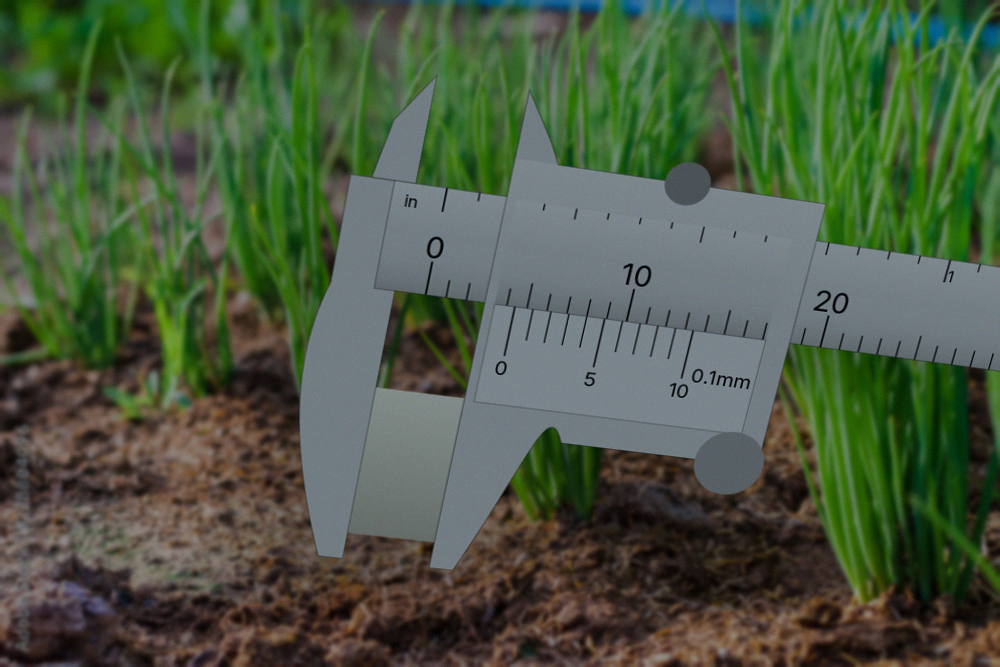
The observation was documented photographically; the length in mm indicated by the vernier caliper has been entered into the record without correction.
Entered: 4.4 mm
